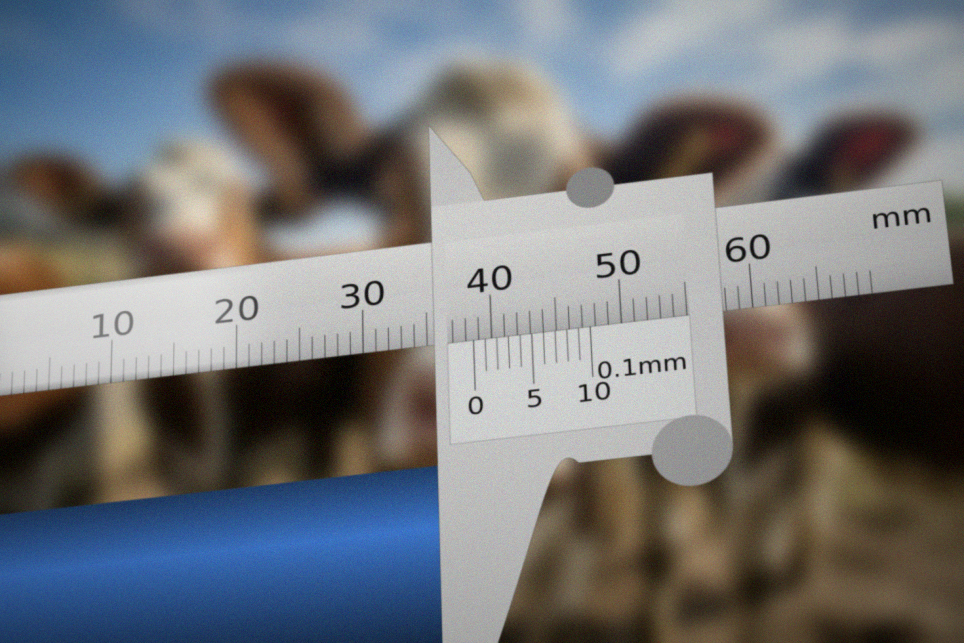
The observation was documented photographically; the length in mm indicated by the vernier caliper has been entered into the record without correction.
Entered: 38.6 mm
